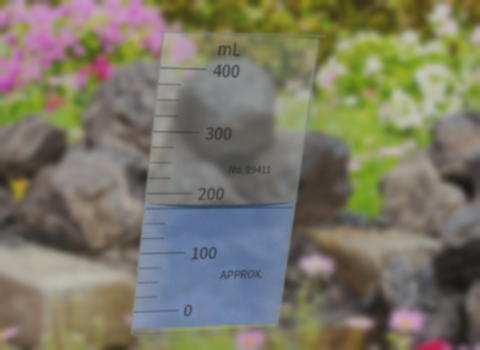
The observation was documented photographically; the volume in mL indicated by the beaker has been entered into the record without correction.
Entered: 175 mL
